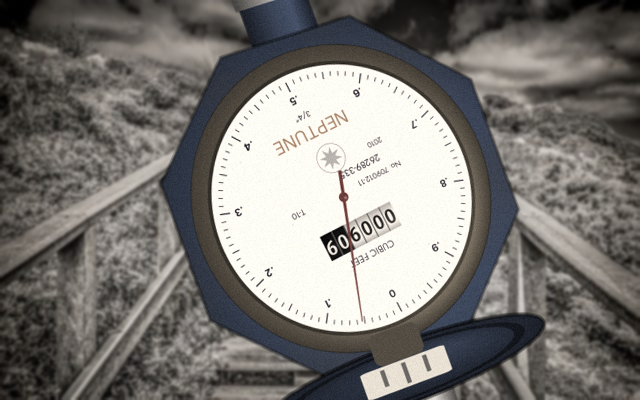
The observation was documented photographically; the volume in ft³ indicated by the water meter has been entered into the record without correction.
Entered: 909.05 ft³
